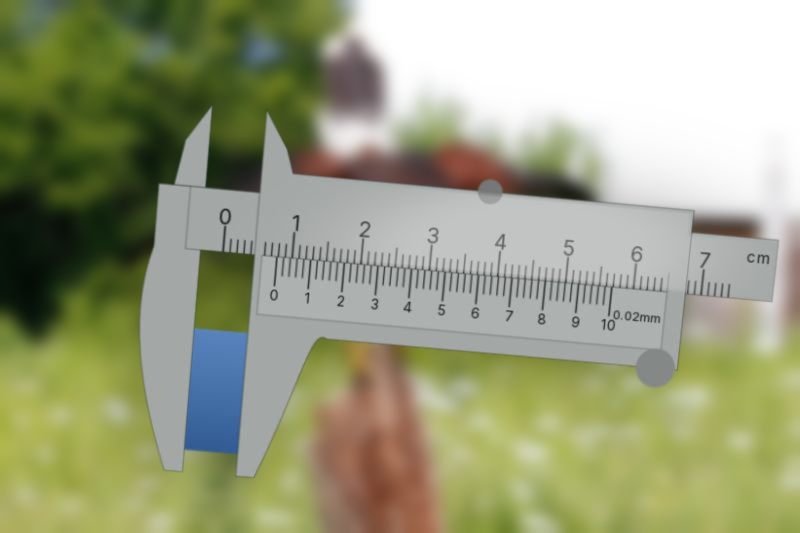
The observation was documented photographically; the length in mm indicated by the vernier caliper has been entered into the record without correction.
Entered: 7.8 mm
